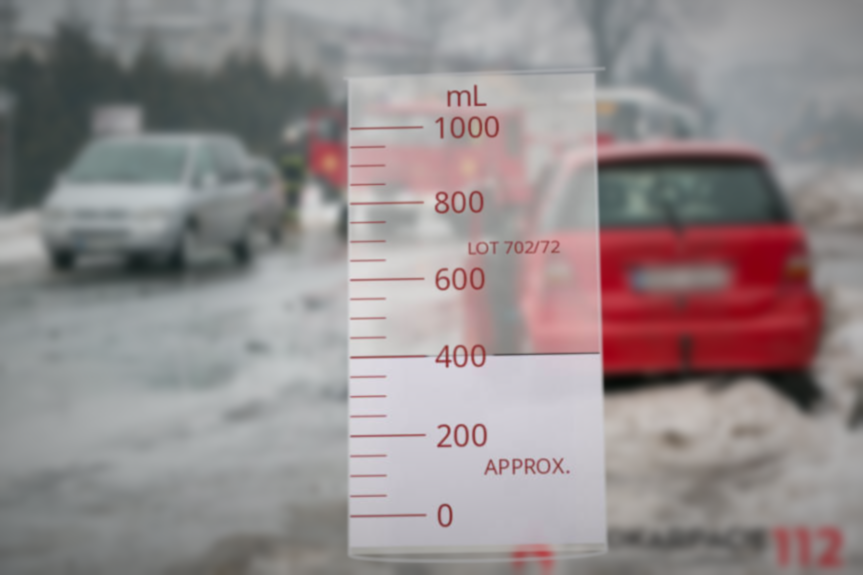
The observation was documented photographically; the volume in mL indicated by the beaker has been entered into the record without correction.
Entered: 400 mL
